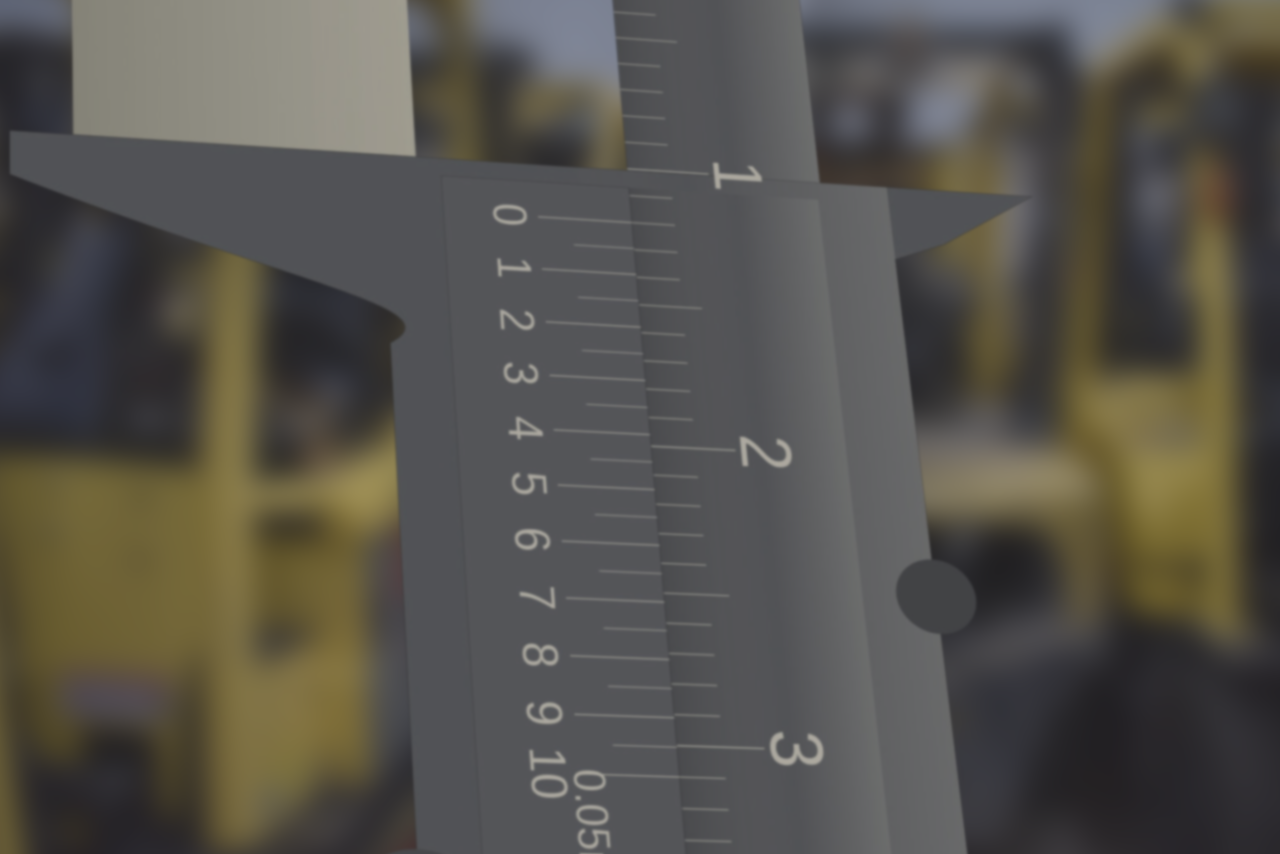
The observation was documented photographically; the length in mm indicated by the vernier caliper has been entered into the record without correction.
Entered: 12.0 mm
